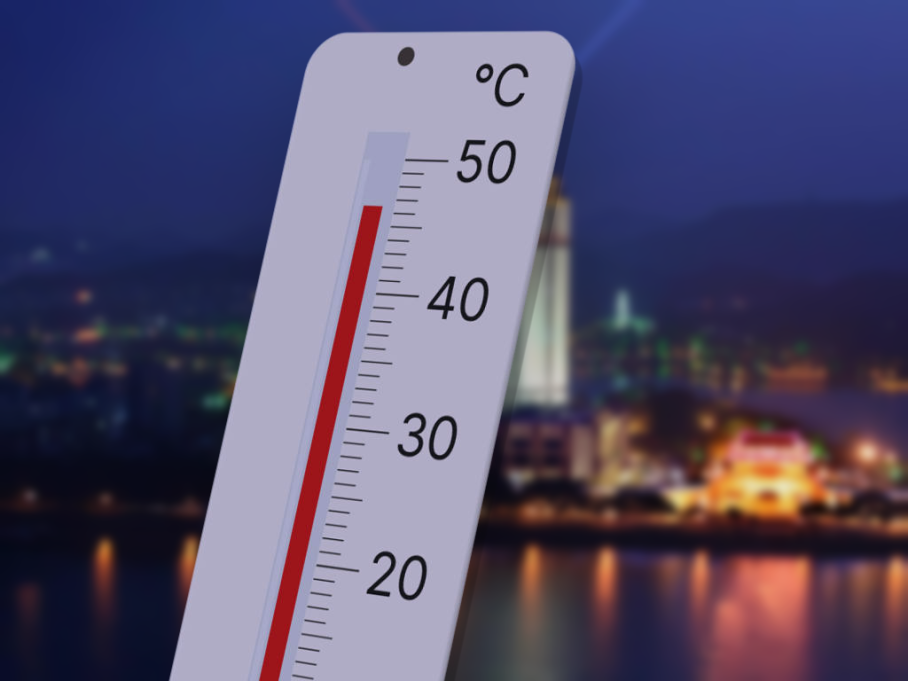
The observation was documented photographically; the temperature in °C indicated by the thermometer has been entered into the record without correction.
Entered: 46.5 °C
